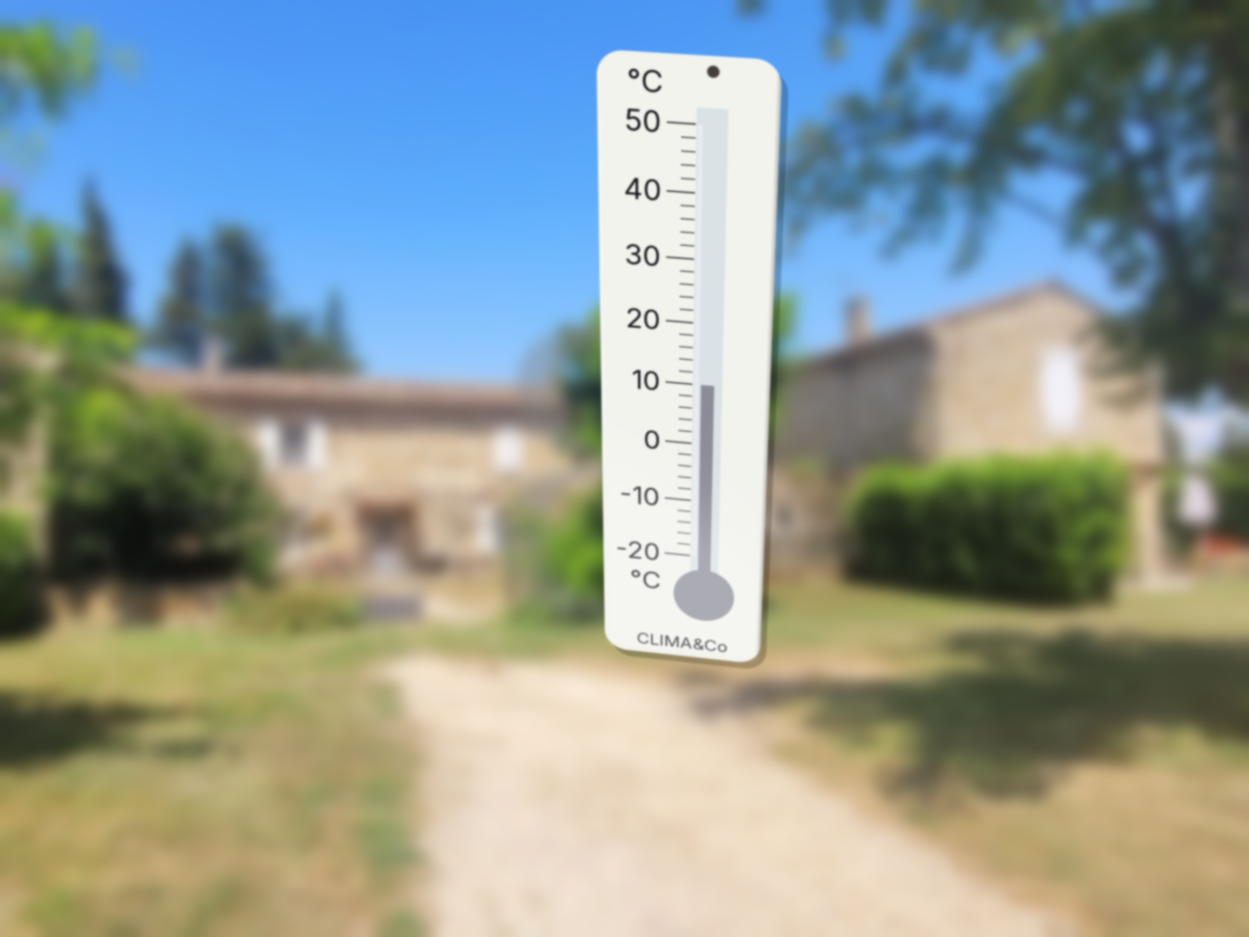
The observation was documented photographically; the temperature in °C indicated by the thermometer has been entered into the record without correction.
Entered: 10 °C
